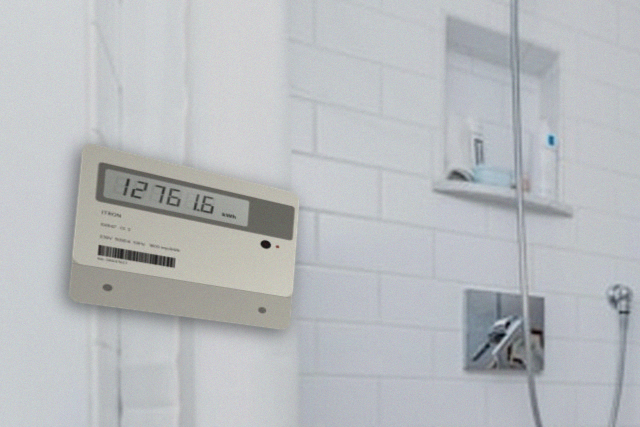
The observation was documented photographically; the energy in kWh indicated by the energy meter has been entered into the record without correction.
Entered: 12761.6 kWh
